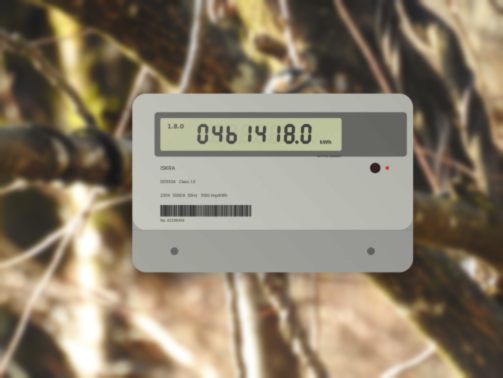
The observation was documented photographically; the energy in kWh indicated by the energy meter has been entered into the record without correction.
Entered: 461418.0 kWh
